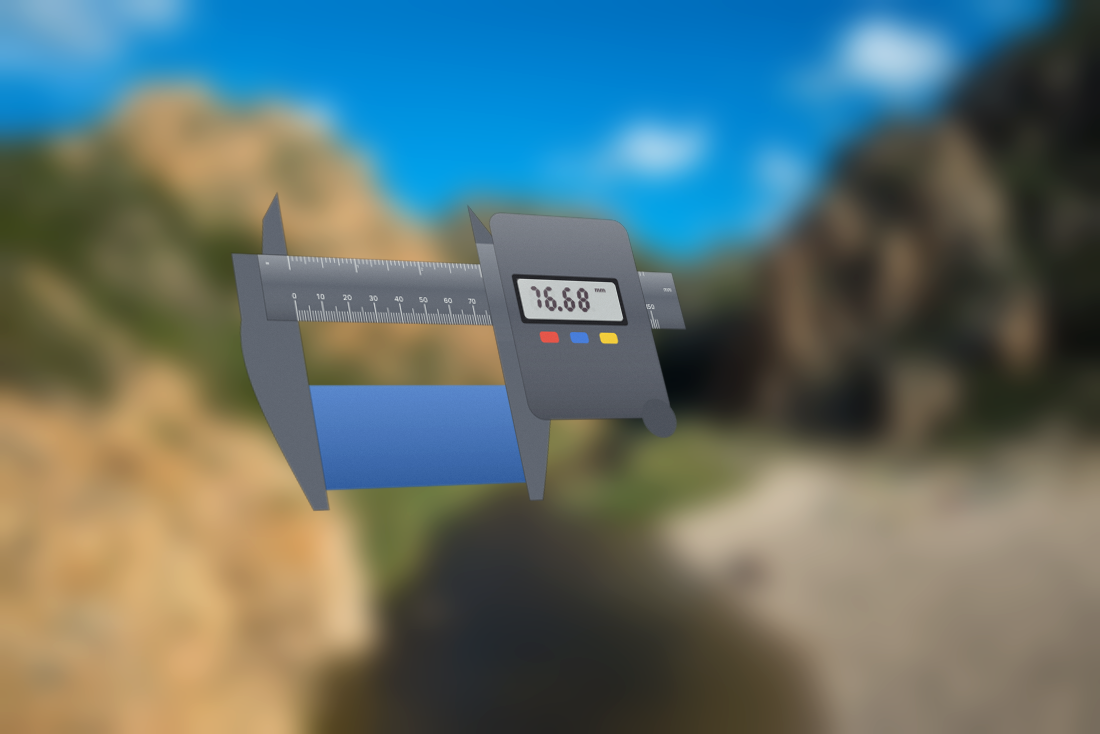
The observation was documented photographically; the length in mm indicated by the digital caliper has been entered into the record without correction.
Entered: 76.68 mm
